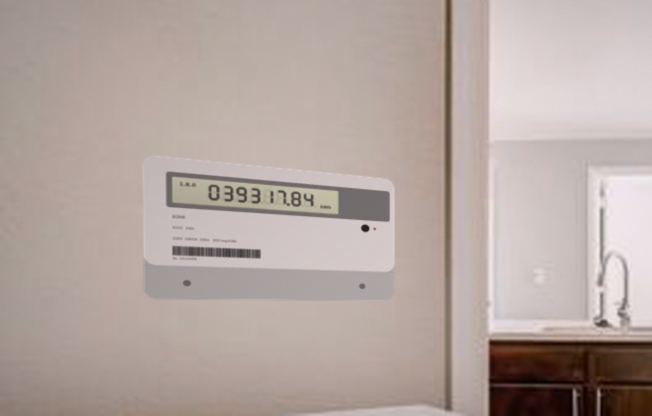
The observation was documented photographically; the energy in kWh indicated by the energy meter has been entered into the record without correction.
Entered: 39317.84 kWh
